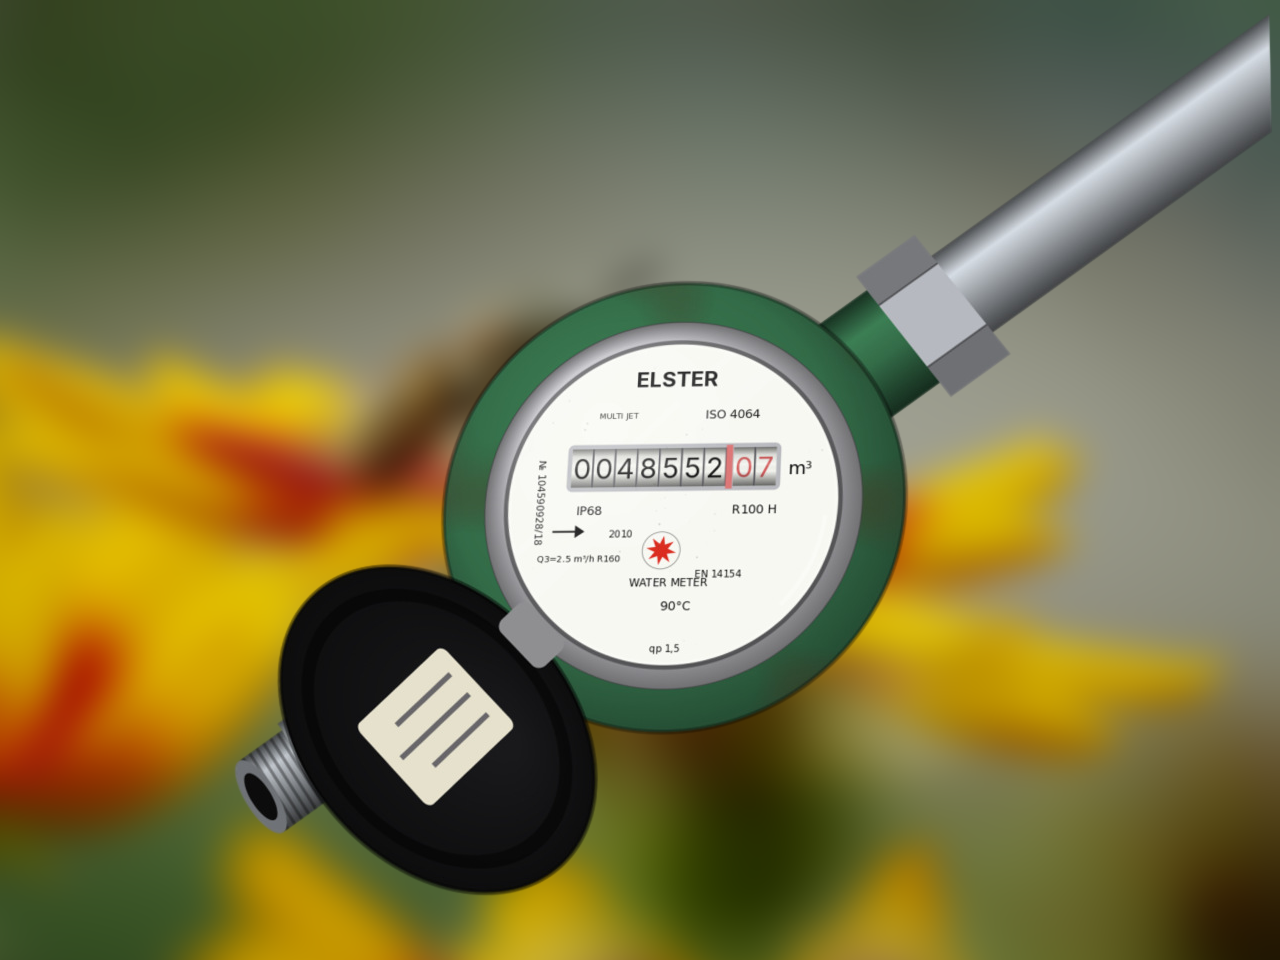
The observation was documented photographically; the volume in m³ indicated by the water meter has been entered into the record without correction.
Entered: 48552.07 m³
